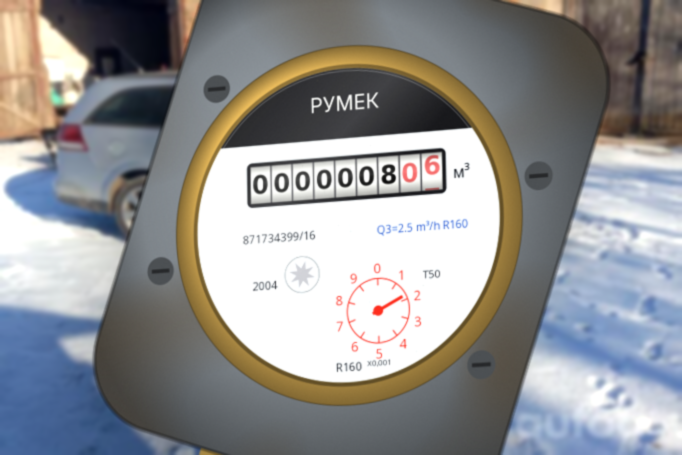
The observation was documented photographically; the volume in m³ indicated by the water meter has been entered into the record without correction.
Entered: 8.061 m³
